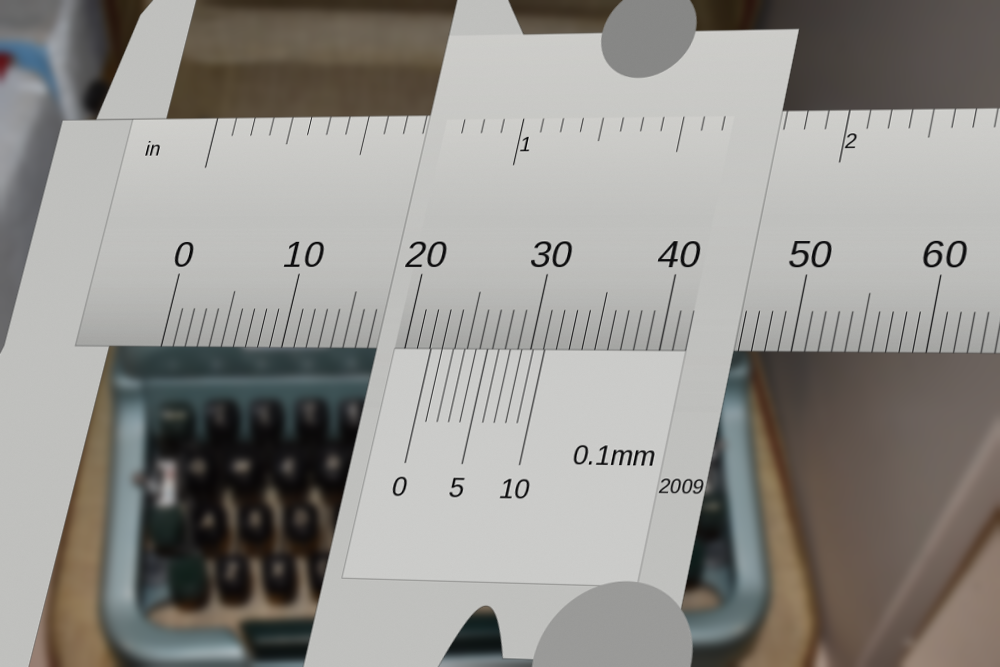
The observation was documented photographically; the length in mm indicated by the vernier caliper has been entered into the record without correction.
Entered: 22.1 mm
